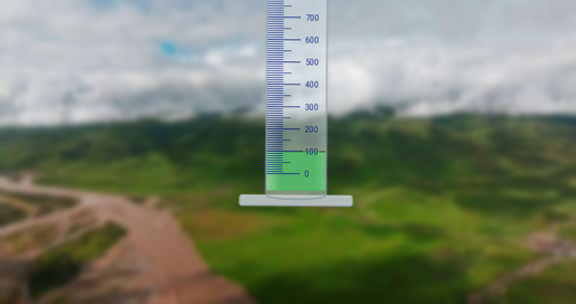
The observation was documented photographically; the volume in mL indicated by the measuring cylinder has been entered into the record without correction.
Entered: 100 mL
